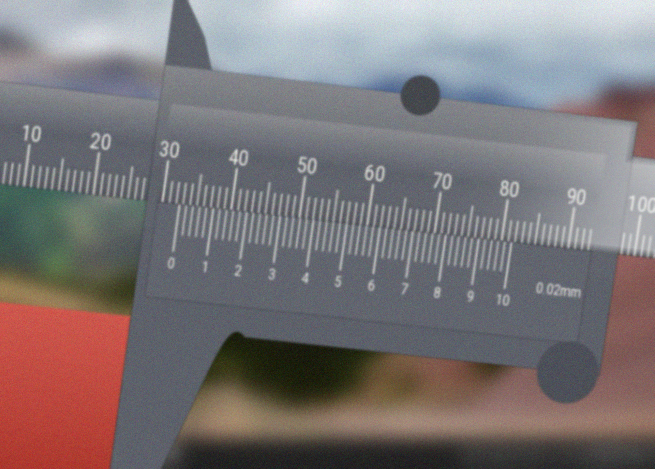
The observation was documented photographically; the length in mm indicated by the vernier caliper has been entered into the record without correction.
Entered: 32.5 mm
